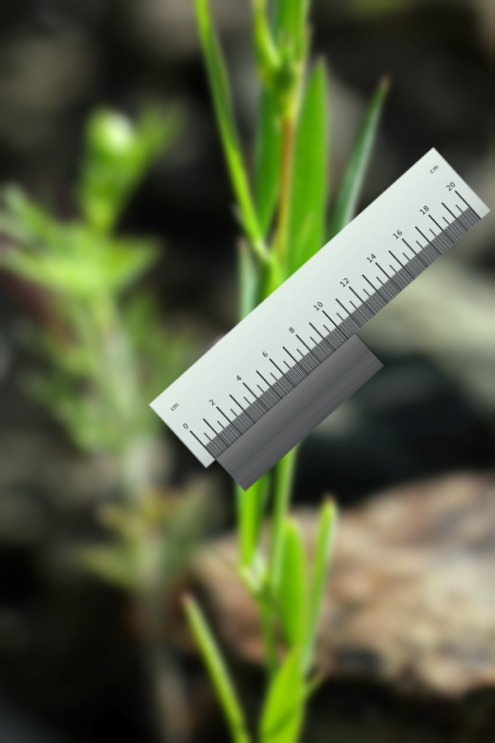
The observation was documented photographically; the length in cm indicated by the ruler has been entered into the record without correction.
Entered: 10.5 cm
